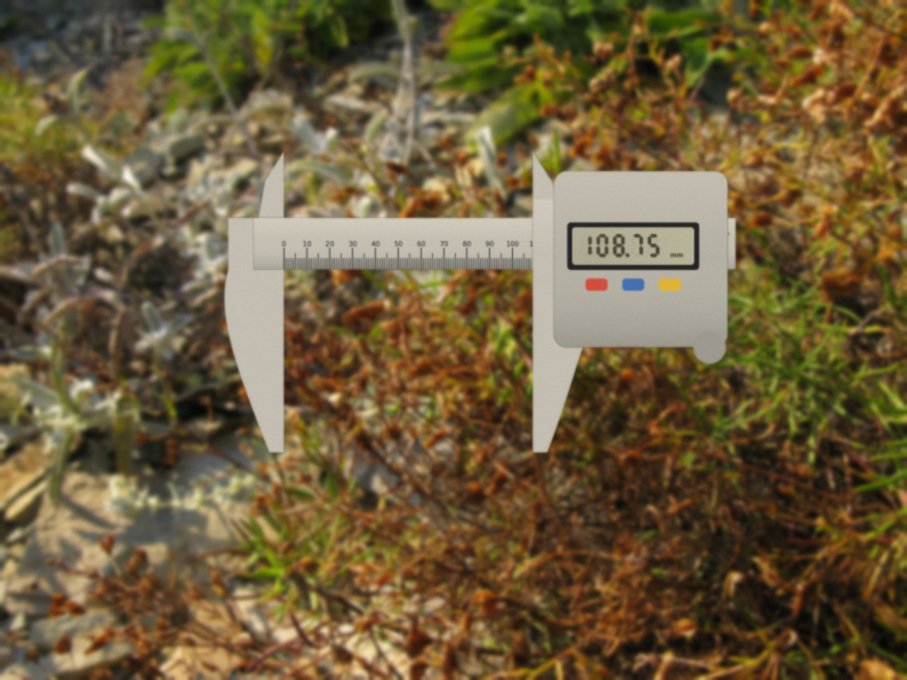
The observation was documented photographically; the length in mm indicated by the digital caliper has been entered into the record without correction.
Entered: 108.75 mm
